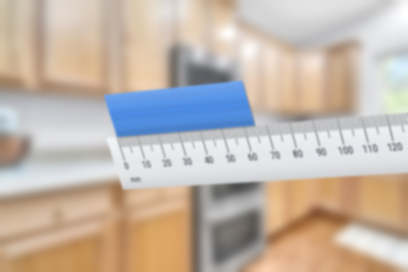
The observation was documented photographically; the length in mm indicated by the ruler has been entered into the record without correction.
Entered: 65 mm
